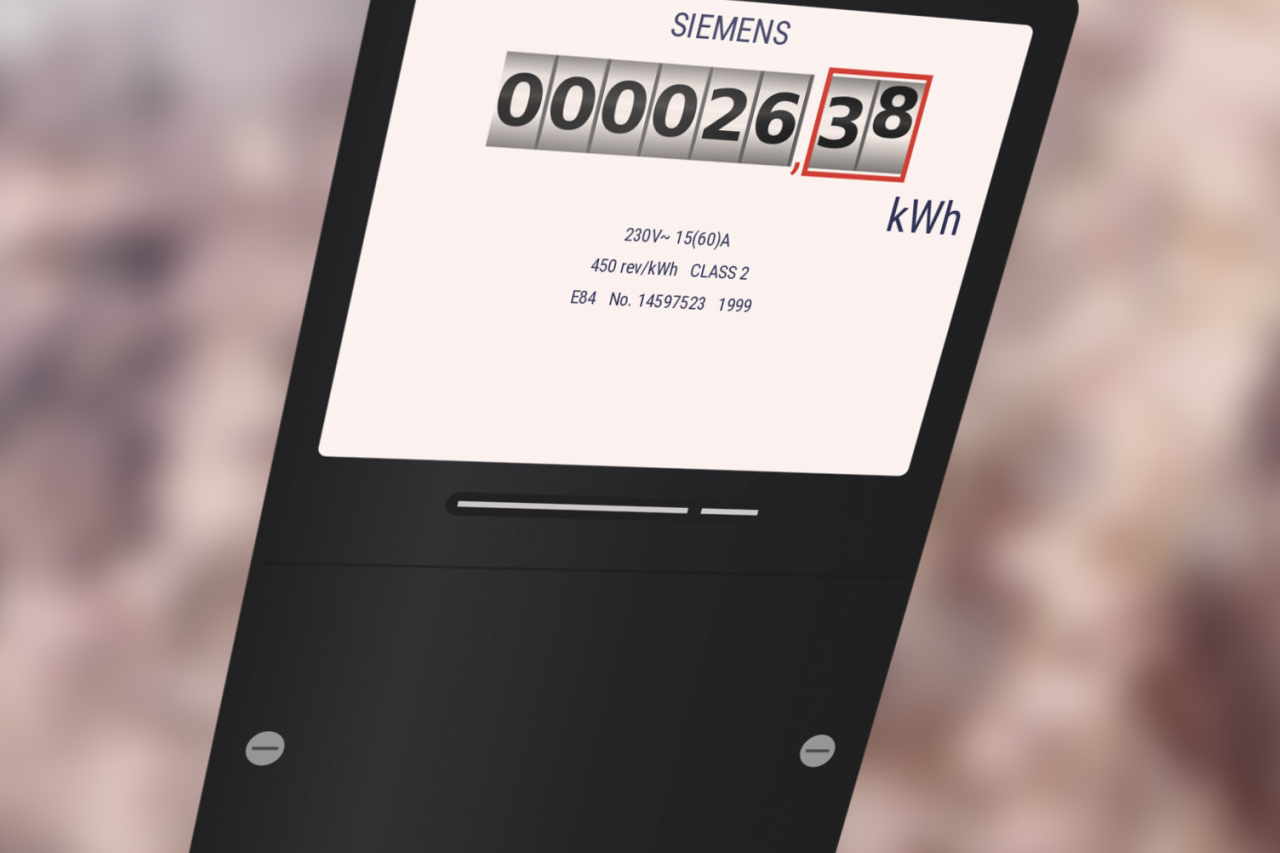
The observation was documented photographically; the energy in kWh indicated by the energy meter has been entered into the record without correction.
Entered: 26.38 kWh
